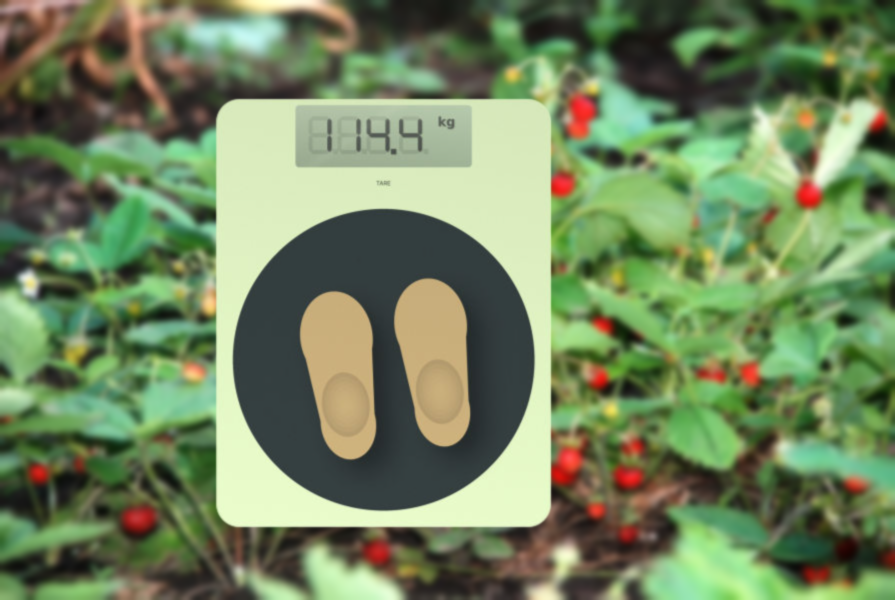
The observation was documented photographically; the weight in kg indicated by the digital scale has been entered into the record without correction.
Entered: 114.4 kg
